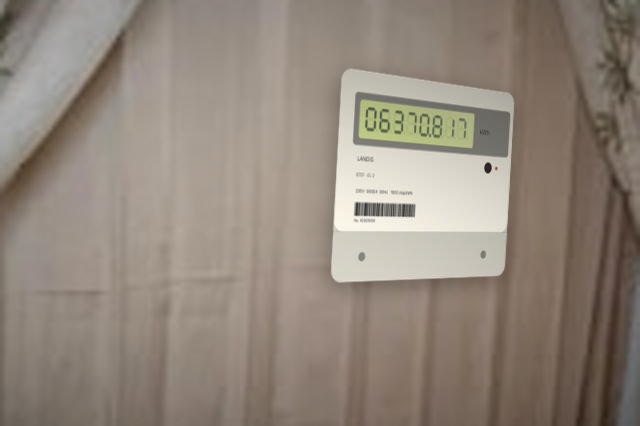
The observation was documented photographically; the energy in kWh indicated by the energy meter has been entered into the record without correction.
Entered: 6370.817 kWh
